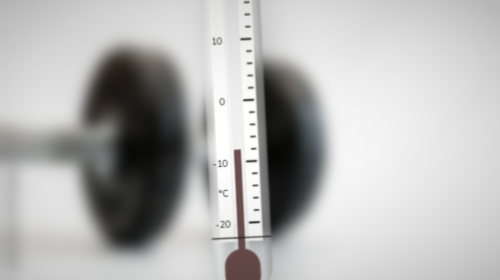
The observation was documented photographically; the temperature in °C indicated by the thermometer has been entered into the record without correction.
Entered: -8 °C
